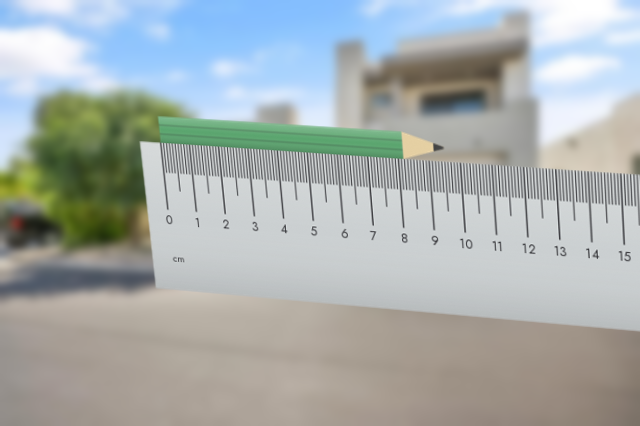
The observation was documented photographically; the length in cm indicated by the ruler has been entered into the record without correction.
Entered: 9.5 cm
